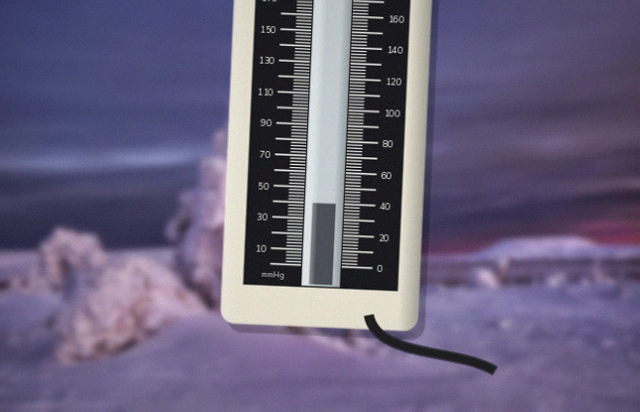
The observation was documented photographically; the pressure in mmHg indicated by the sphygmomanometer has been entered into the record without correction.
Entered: 40 mmHg
